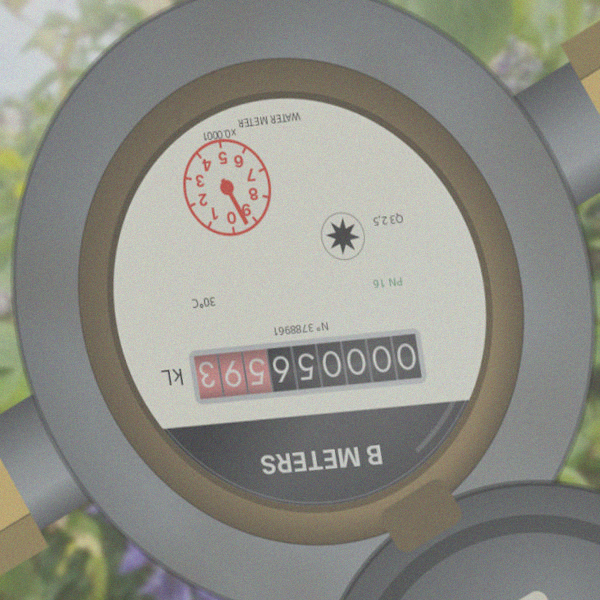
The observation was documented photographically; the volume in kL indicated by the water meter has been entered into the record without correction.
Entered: 56.5929 kL
